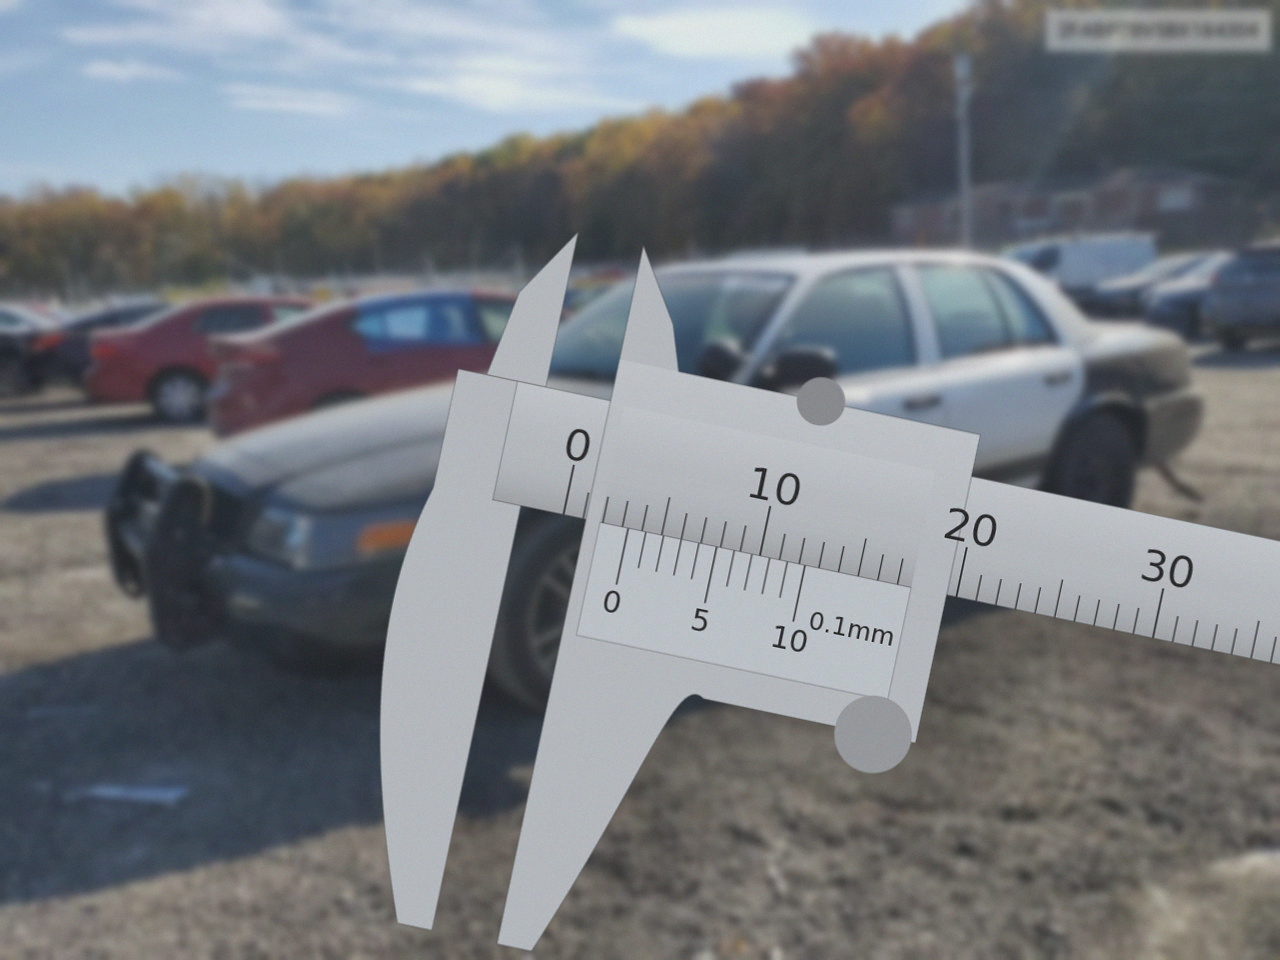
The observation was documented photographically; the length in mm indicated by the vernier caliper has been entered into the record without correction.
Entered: 3.3 mm
